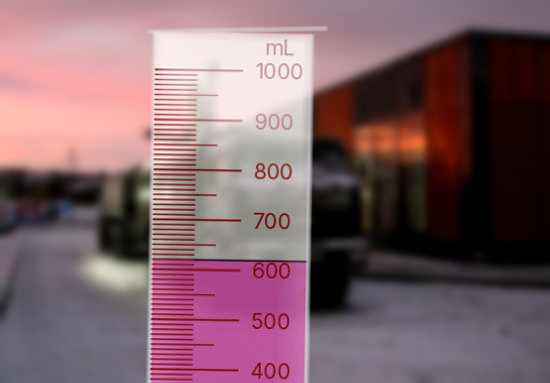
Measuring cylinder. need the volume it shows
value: 620 mL
